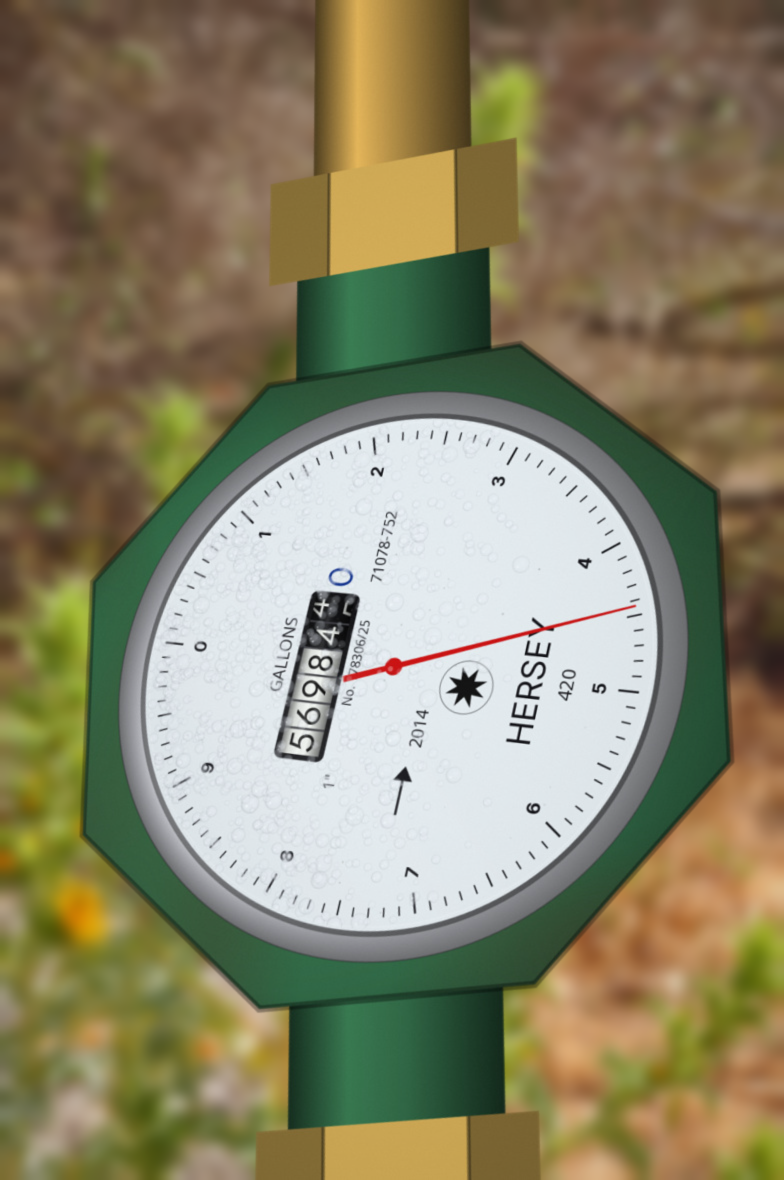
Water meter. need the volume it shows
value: 5698444.4 gal
